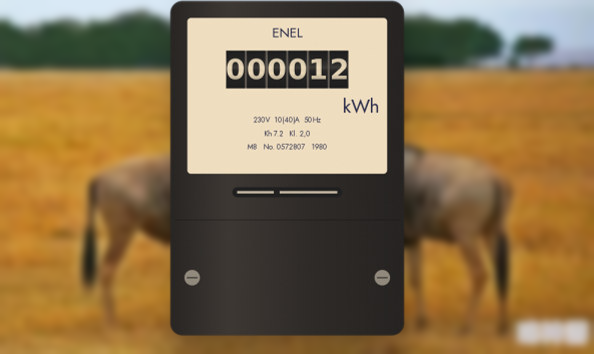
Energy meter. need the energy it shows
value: 12 kWh
